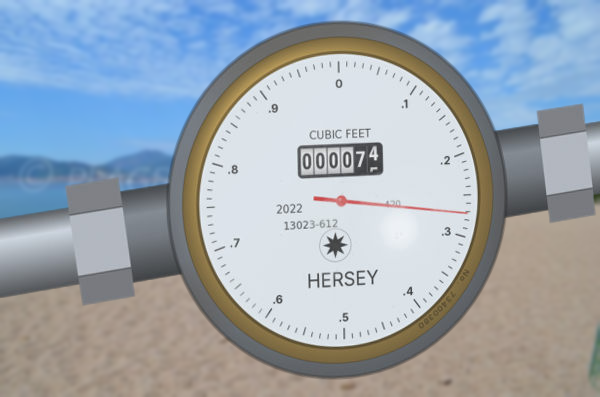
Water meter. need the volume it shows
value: 74.27 ft³
